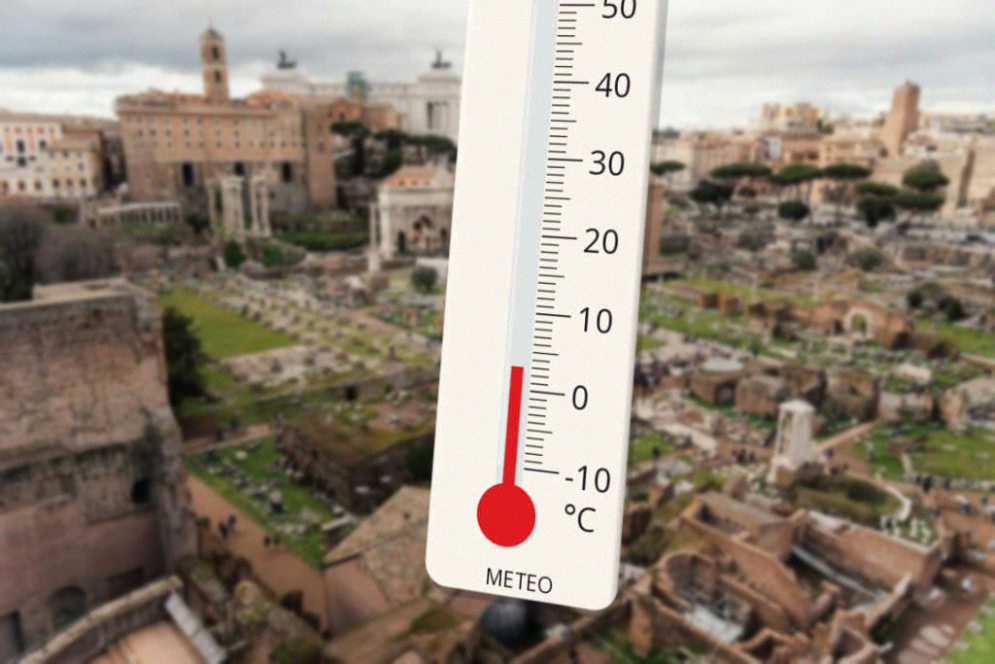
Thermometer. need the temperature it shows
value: 3 °C
